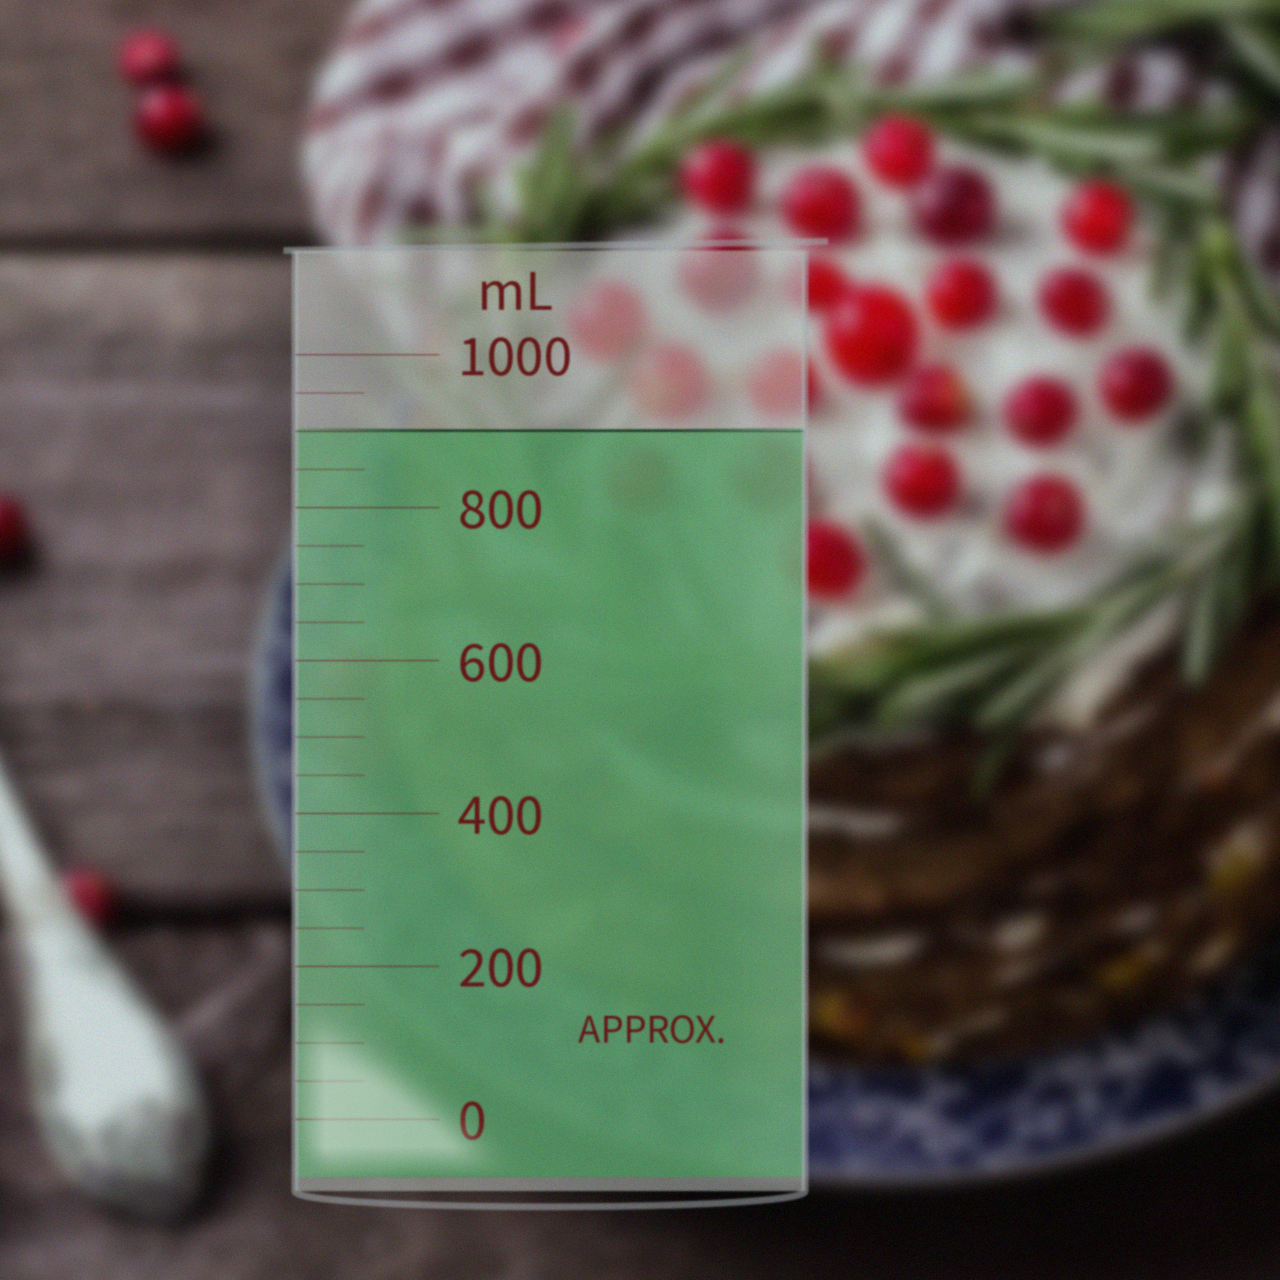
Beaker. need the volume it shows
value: 900 mL
